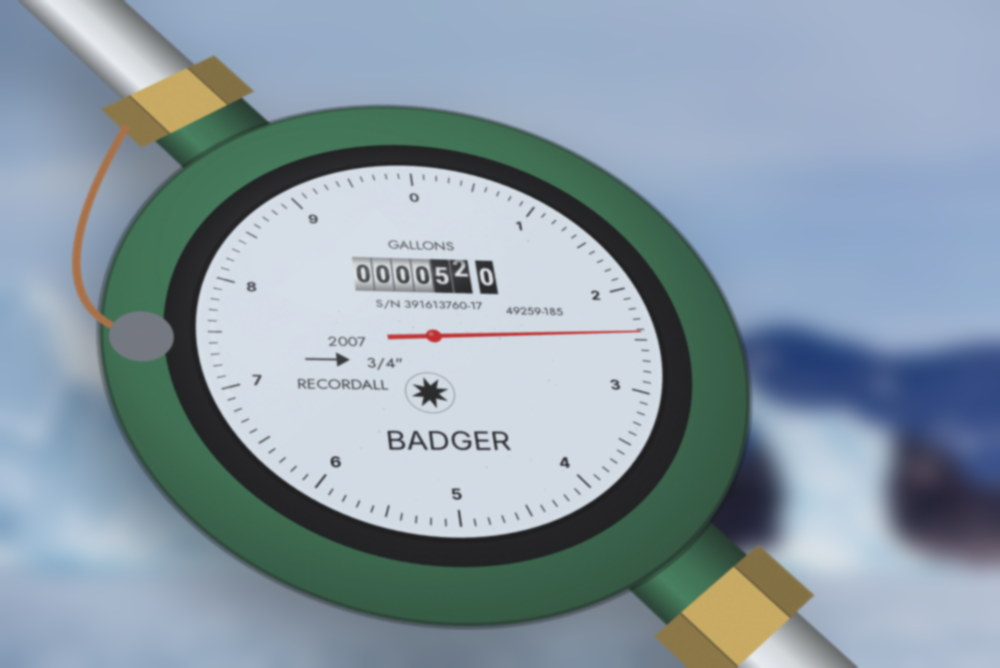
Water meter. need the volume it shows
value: 522.4 gal
